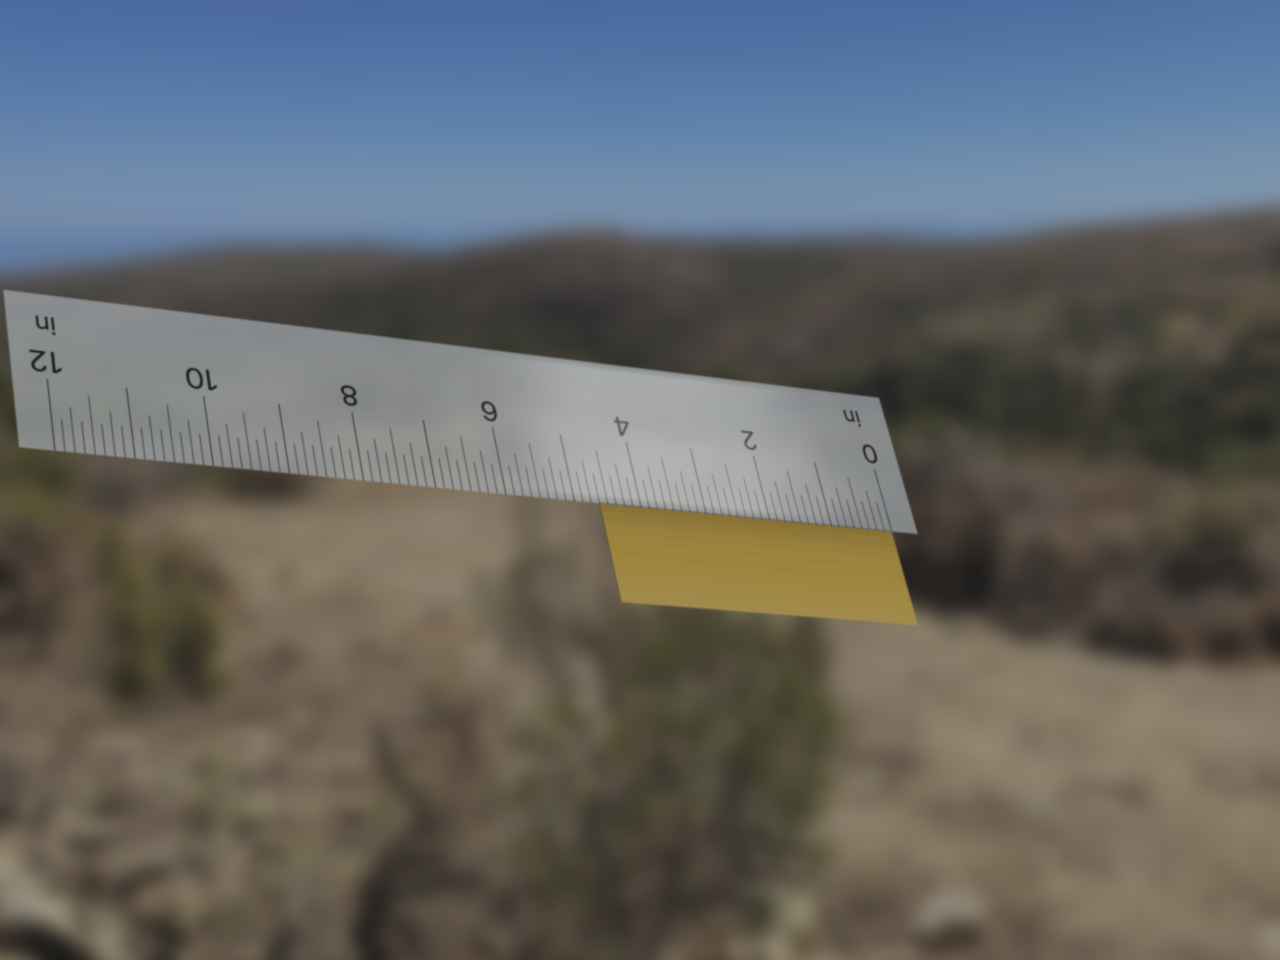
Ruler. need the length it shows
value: 4.625 in
